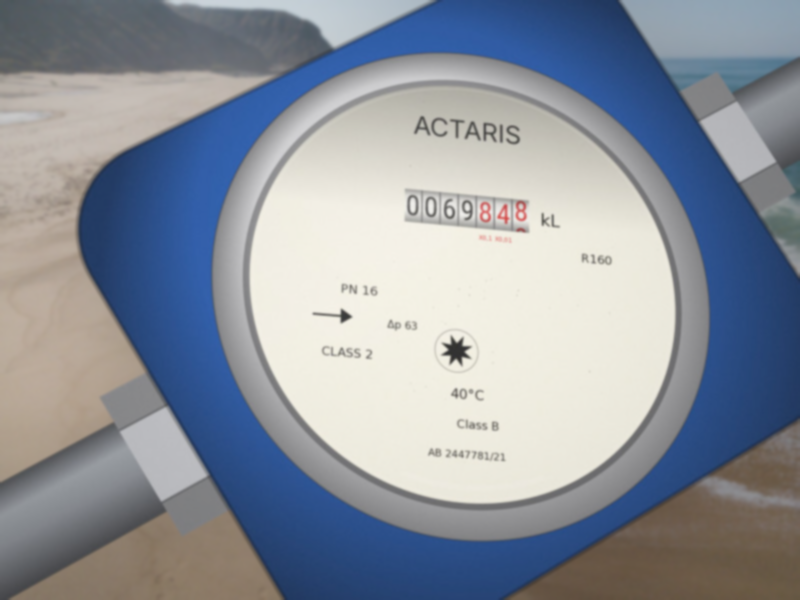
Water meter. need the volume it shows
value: 69.848 kL
